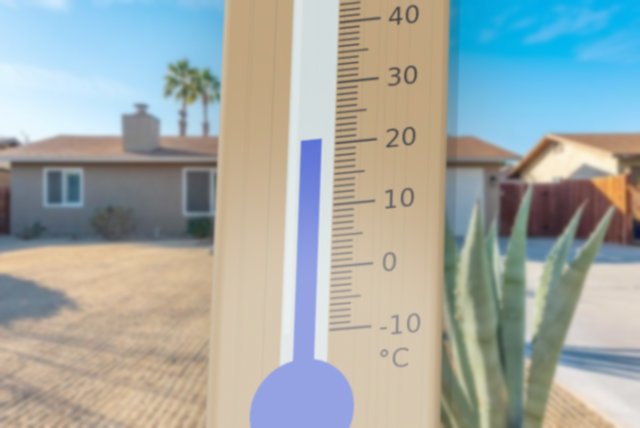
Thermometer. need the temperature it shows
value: 21 °C
